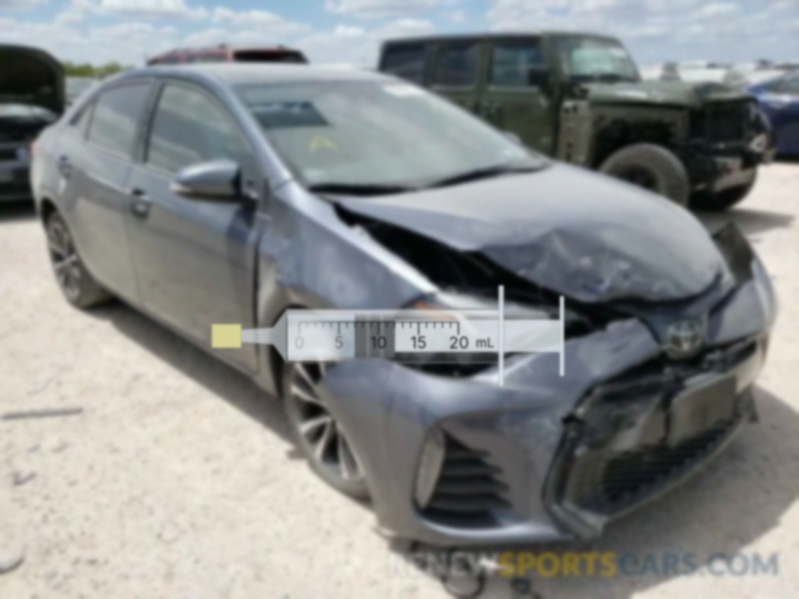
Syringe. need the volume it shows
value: 7 mL
